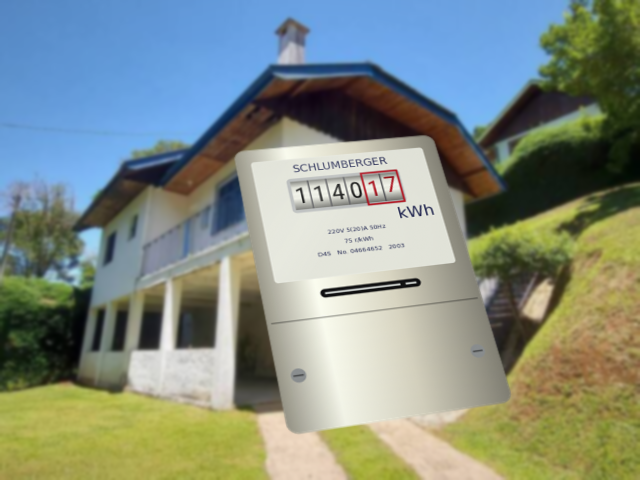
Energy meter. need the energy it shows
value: 1140.17 kWh
